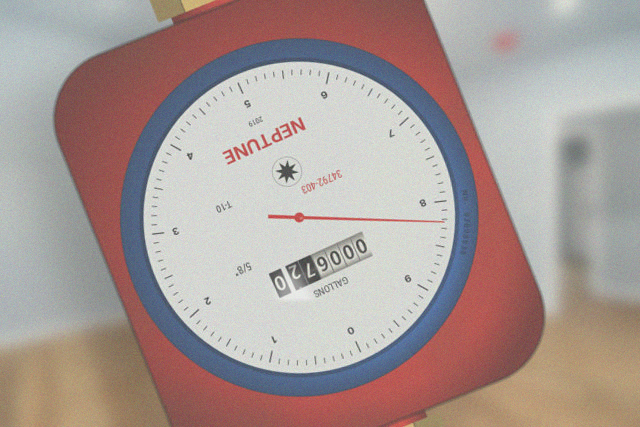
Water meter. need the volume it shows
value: 6718.2 gal
